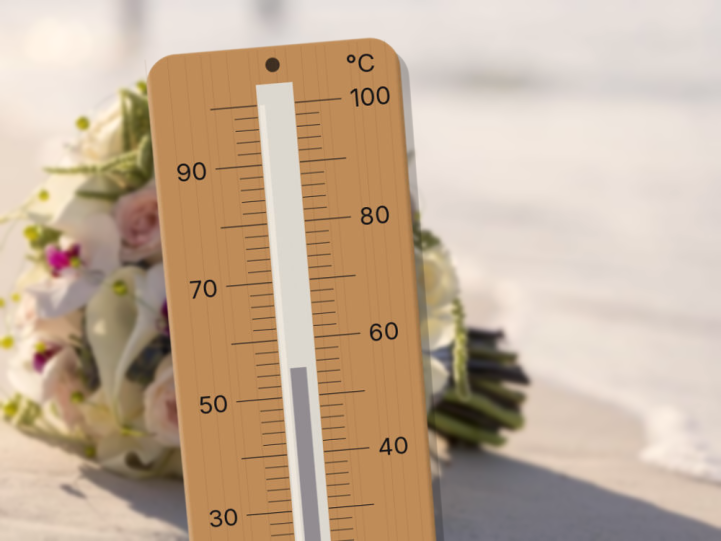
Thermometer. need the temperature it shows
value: 55 °C
